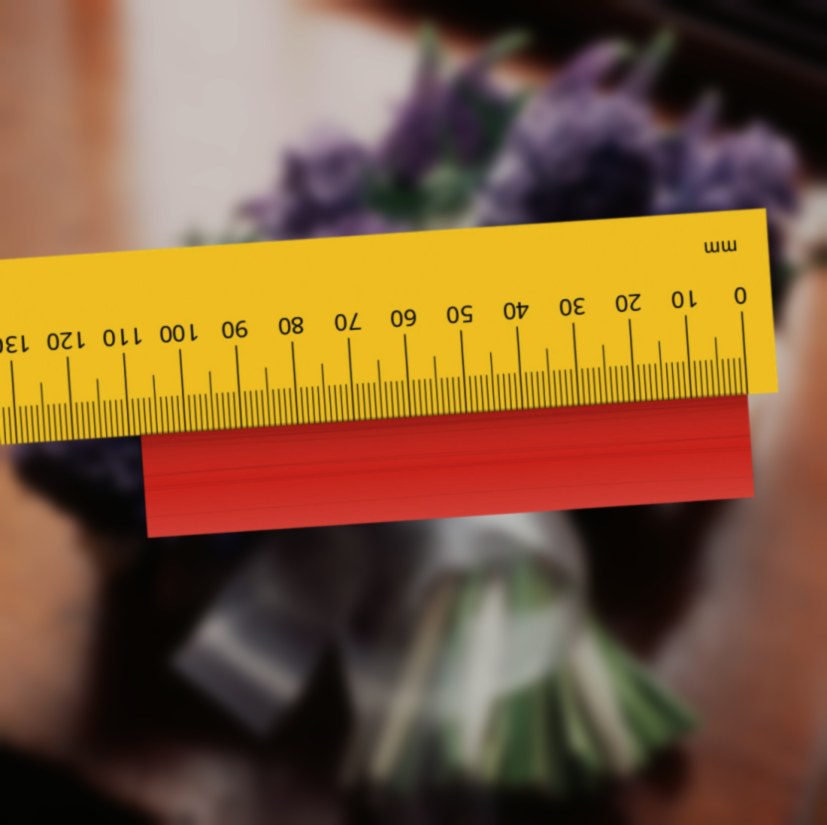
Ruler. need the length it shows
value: 108 mm
